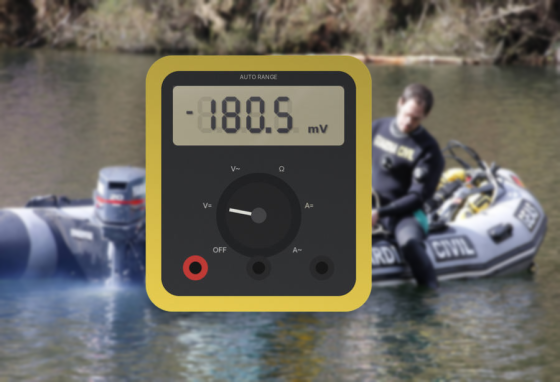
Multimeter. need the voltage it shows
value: -180.5 mV
